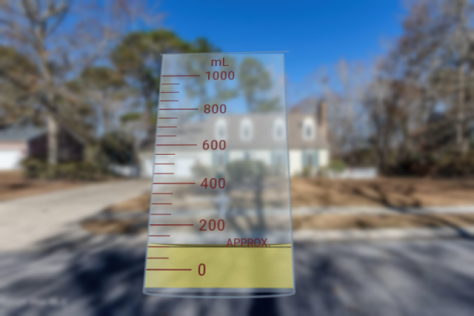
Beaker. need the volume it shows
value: 100 mL
